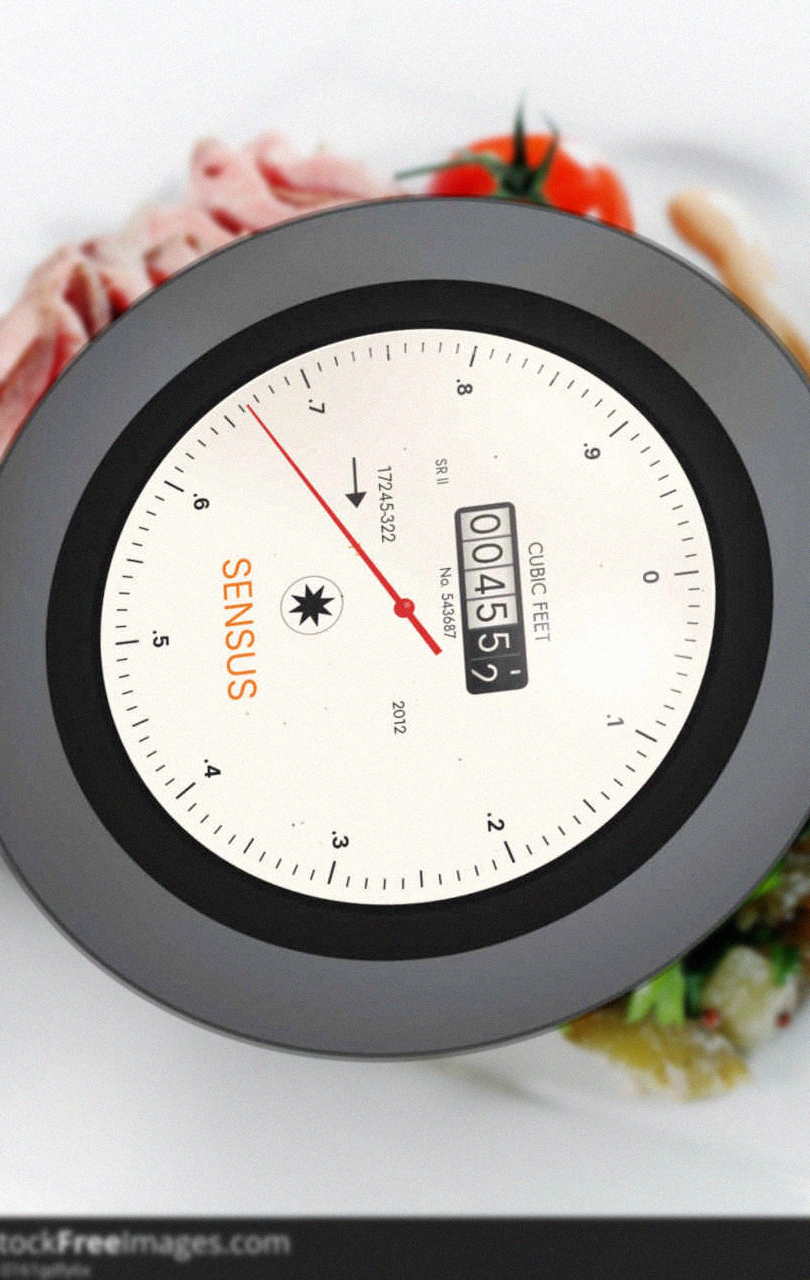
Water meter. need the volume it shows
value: 4551.66 ft³
